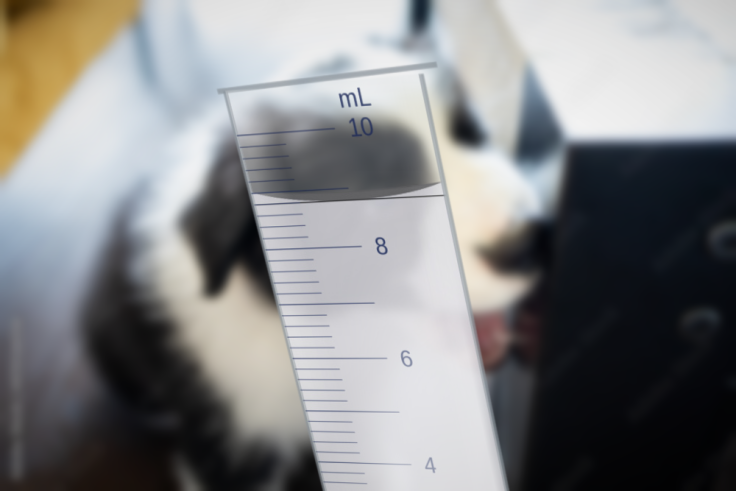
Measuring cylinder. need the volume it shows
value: 8.8 mL
